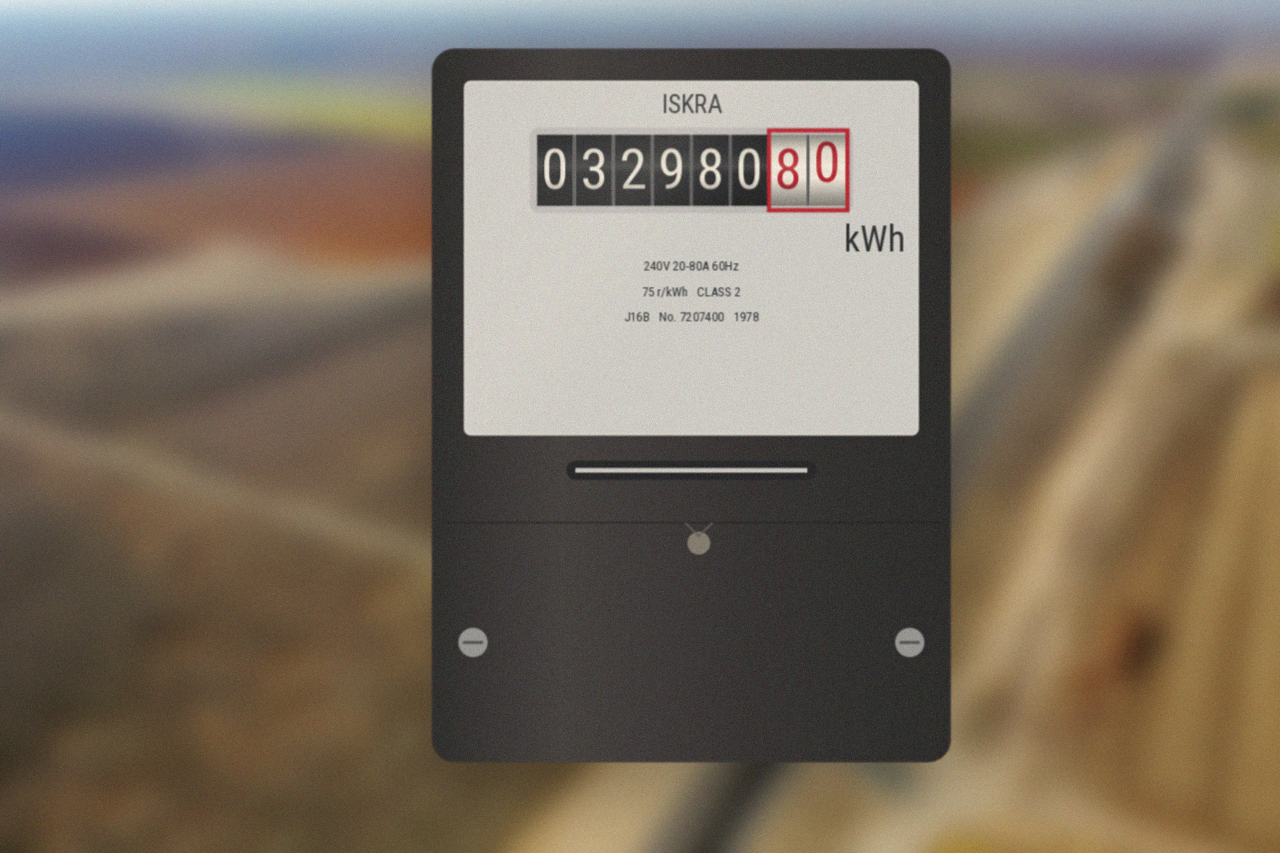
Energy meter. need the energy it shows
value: 32980.80 kWh
